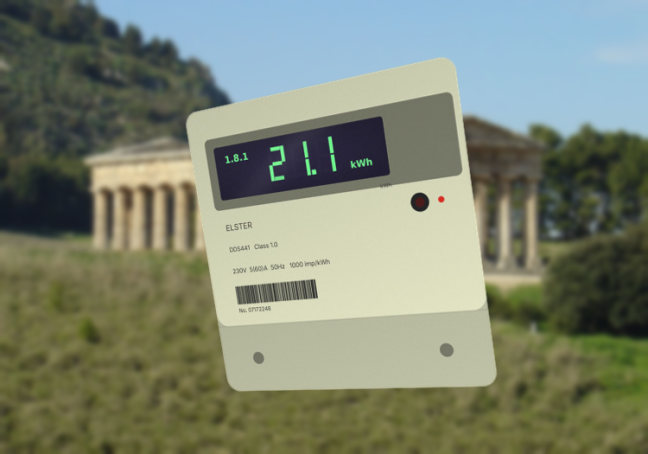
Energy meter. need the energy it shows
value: 21.1 kWh
